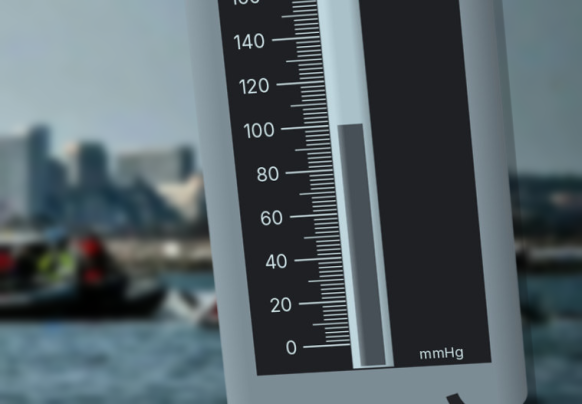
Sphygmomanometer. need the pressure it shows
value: 100 mmHg
